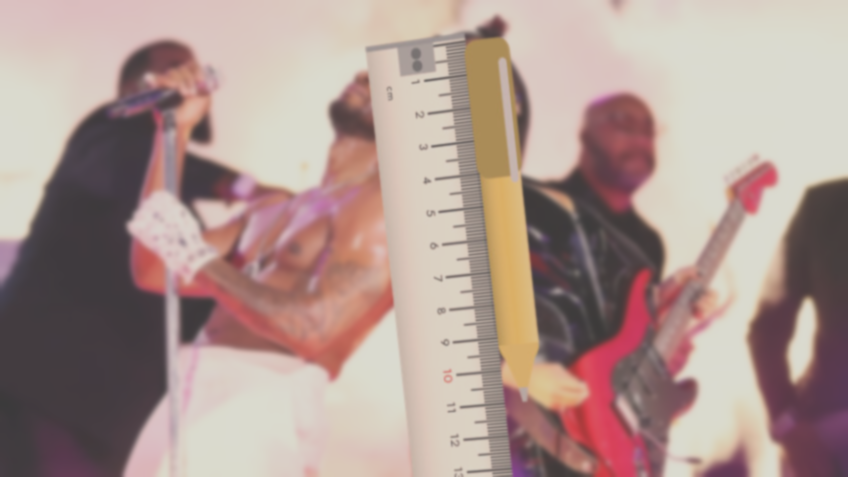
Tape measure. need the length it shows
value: 11 cm
